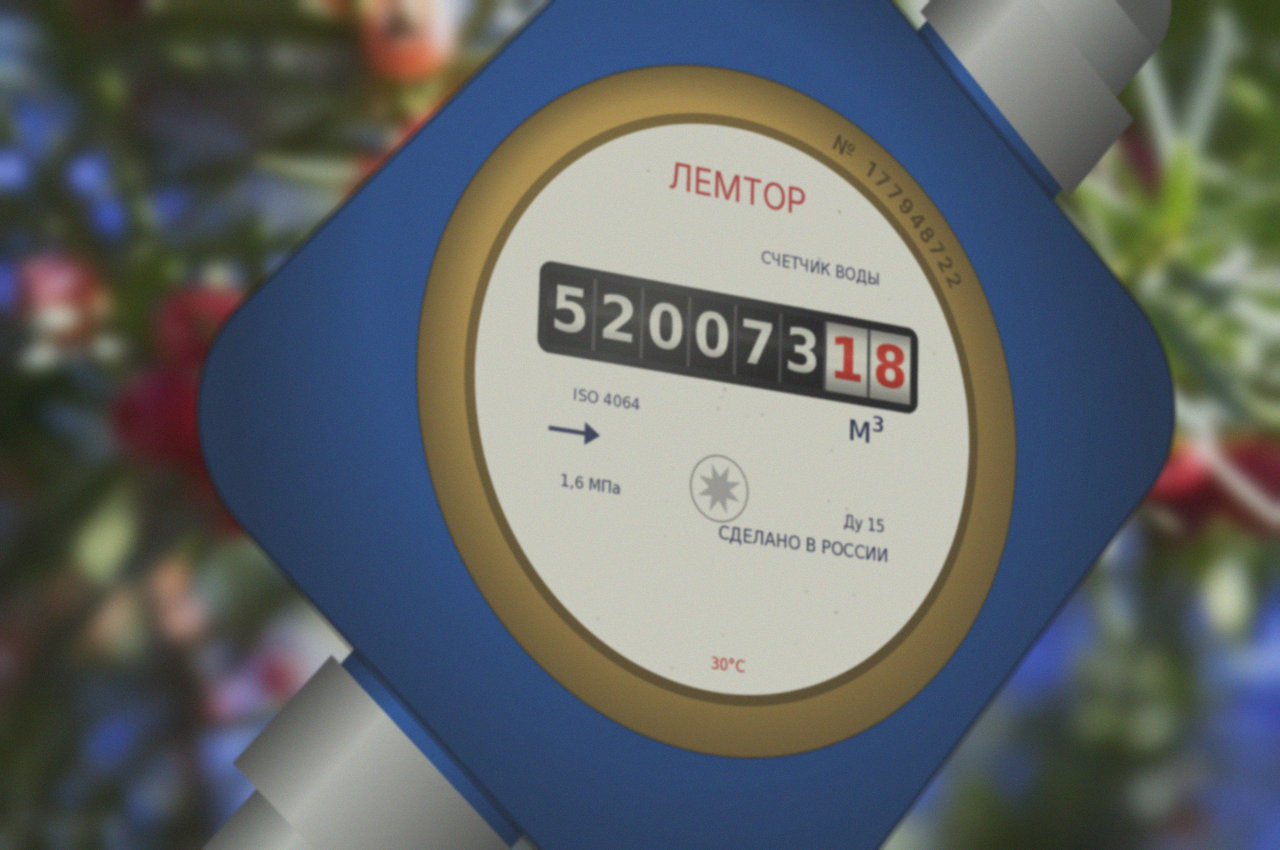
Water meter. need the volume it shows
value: 520073.18 m³
